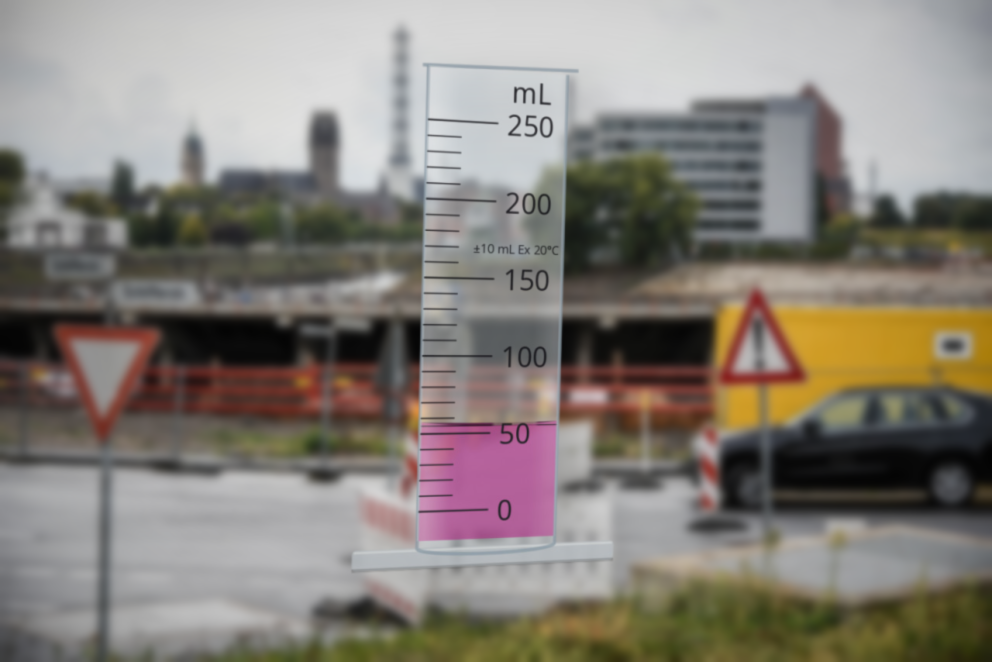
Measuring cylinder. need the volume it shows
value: 55 mL
